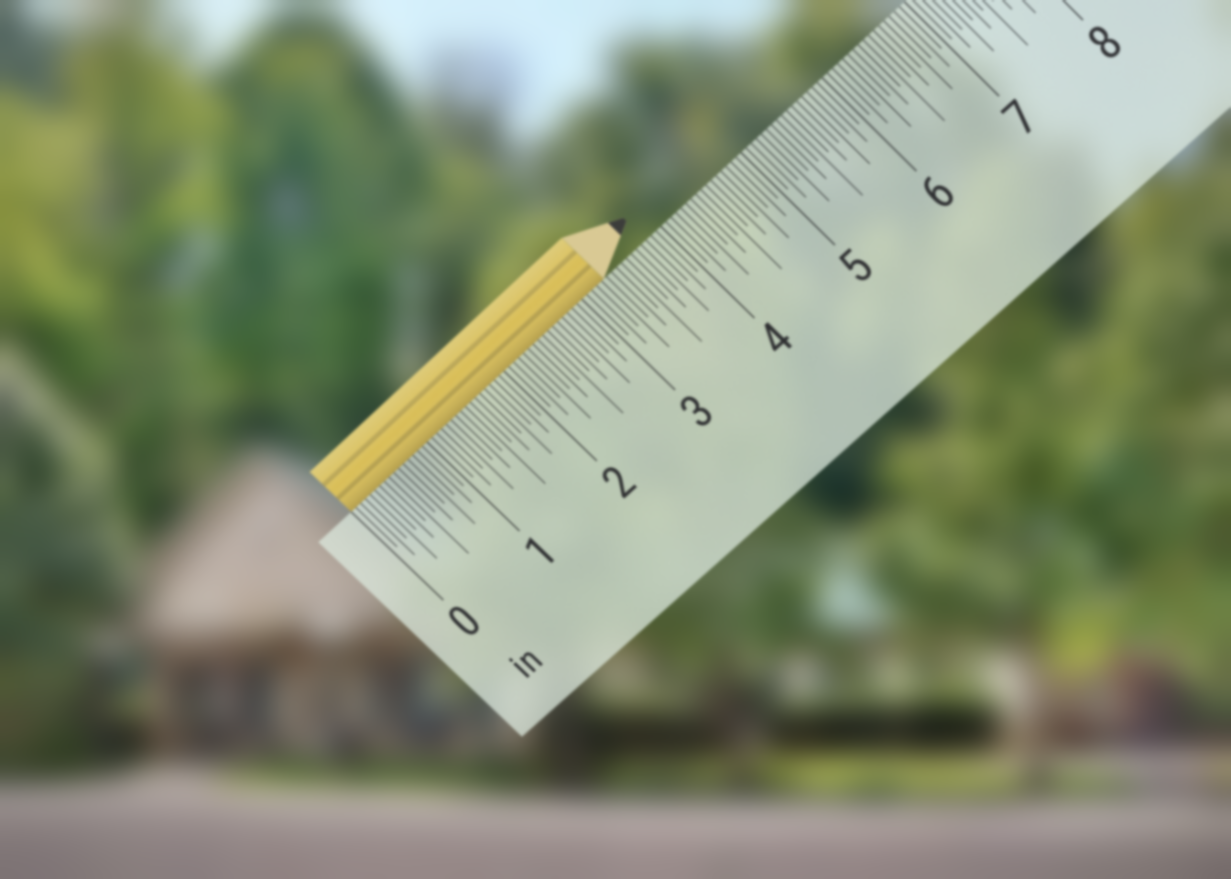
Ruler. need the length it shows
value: 3.8125 in
